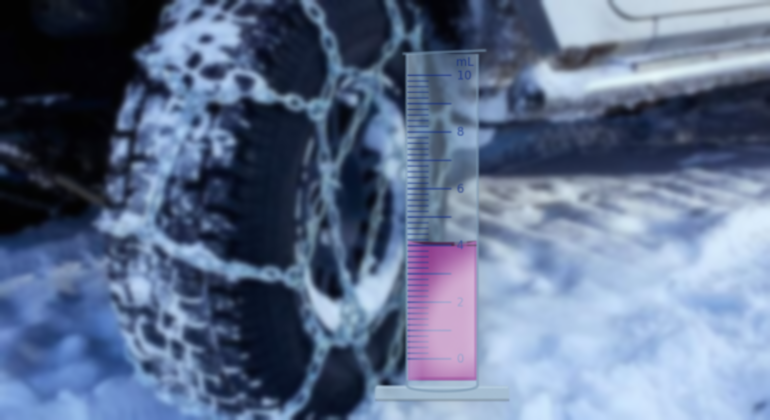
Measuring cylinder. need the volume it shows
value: 4 mL
